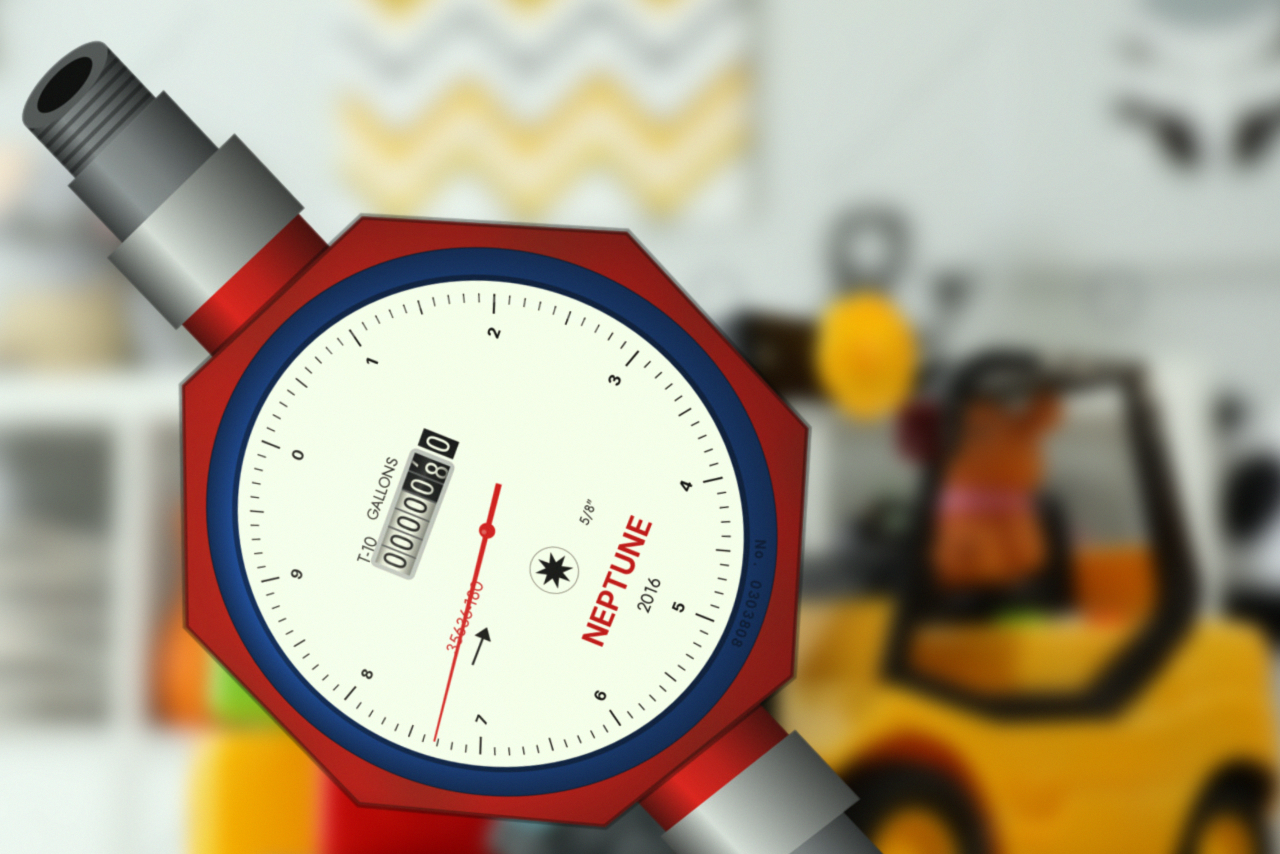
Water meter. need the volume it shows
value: 77.3 gal
